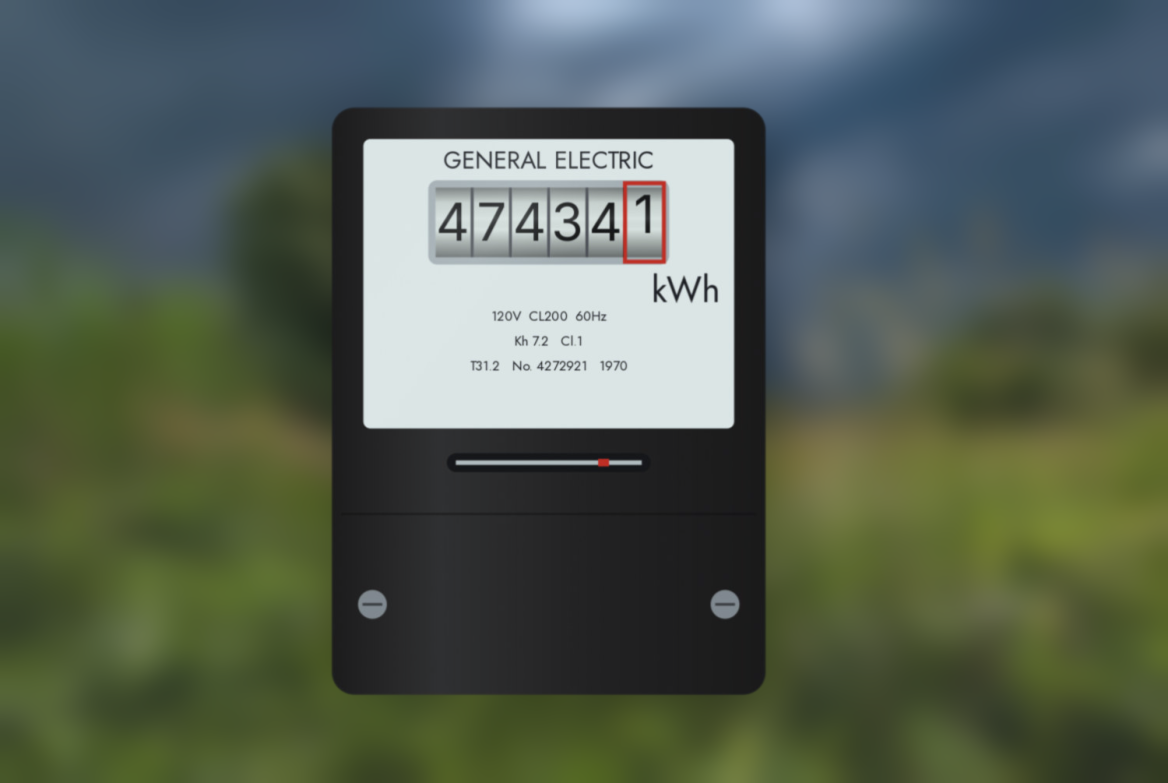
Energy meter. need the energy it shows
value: 47434.1 kWh
